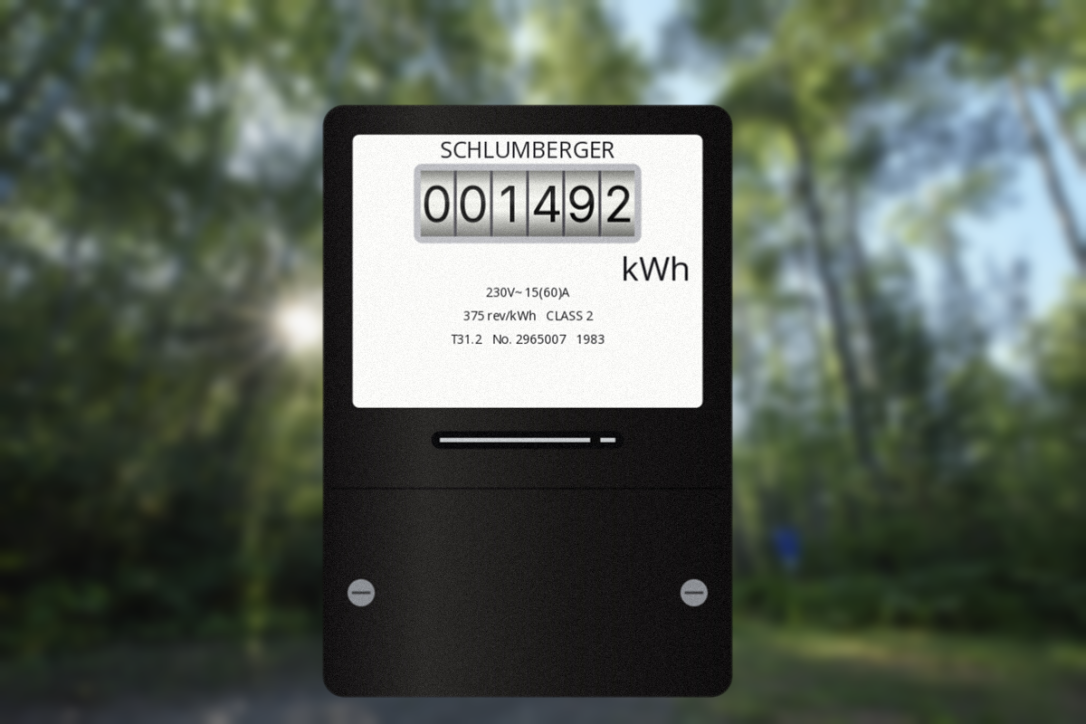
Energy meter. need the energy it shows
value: 1492 kWh
